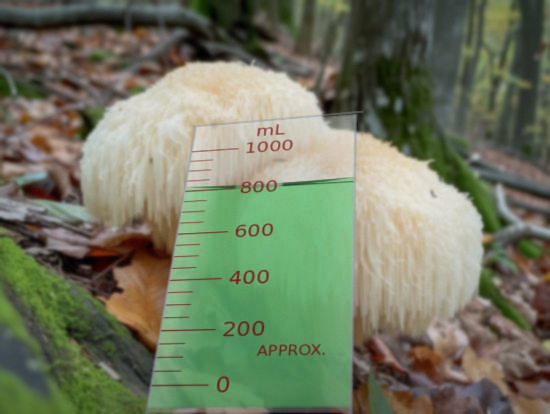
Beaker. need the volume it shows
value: 800 mL
